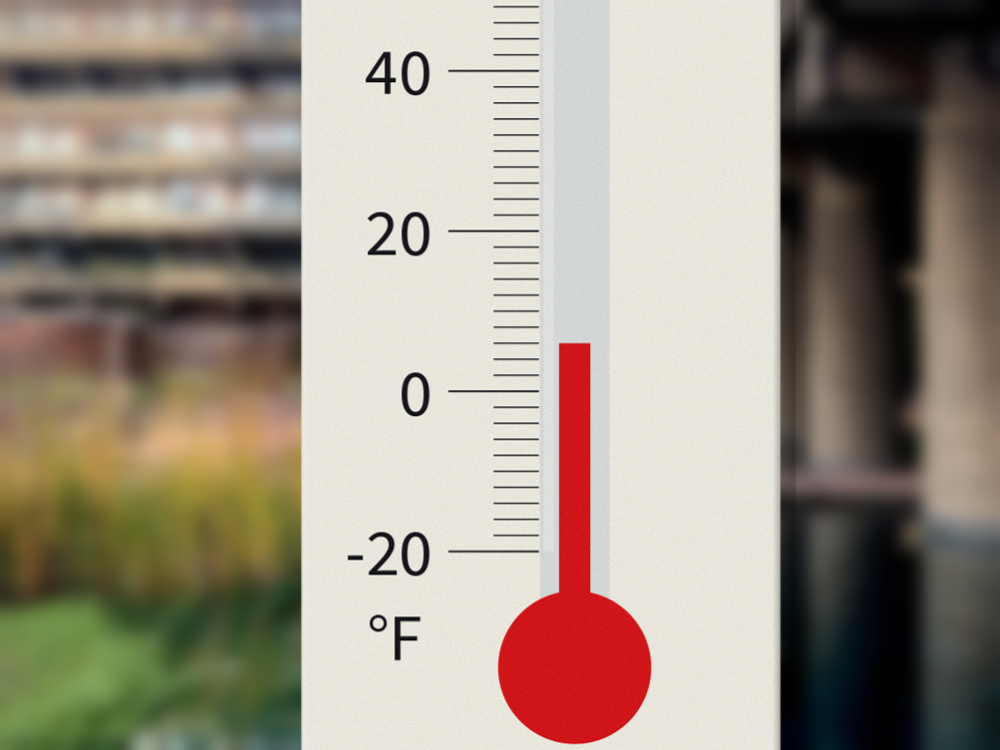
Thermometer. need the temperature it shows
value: 6 °F
